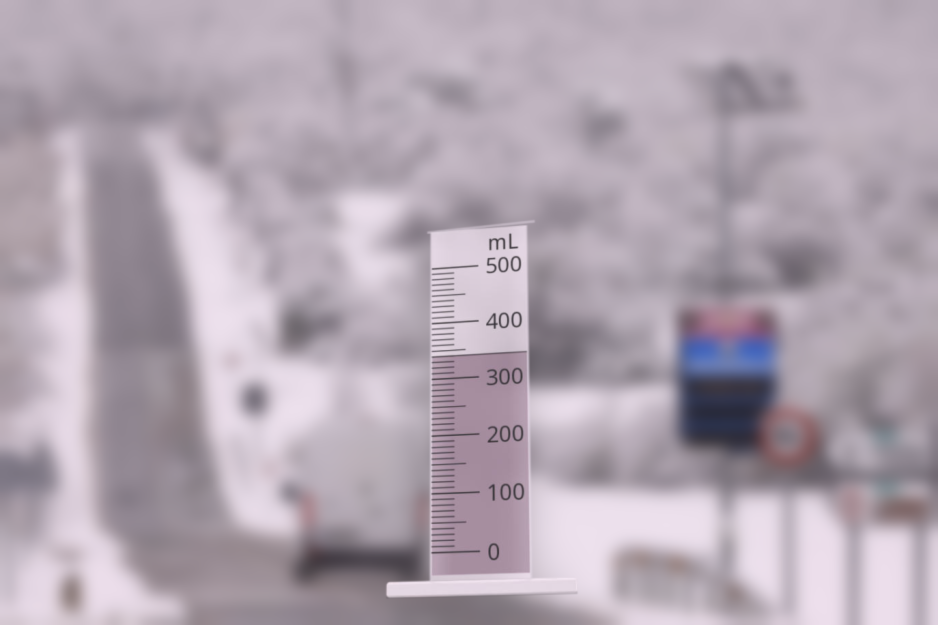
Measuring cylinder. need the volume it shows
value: 340 mL
